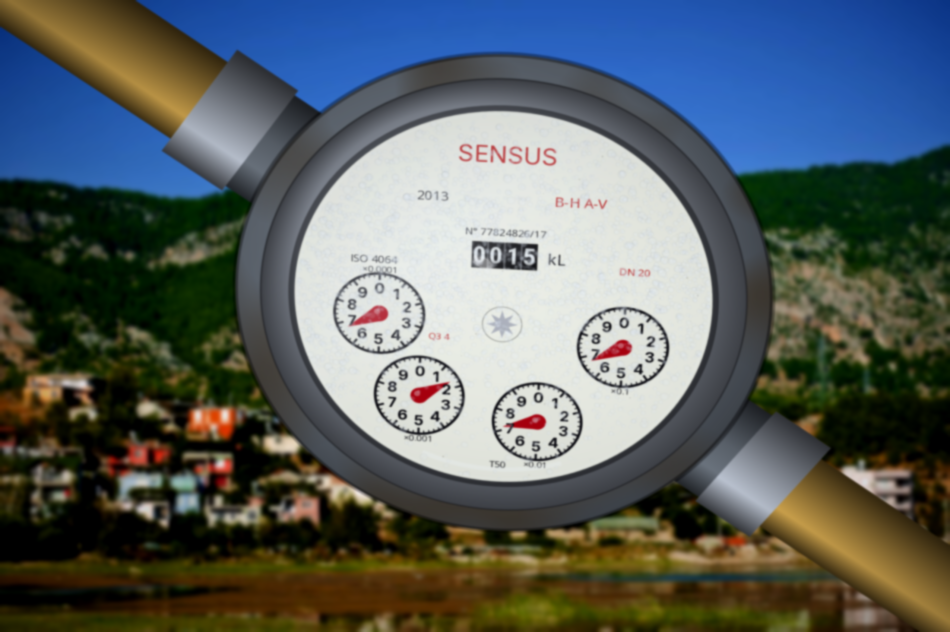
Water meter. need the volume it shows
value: 15.6716 kL
